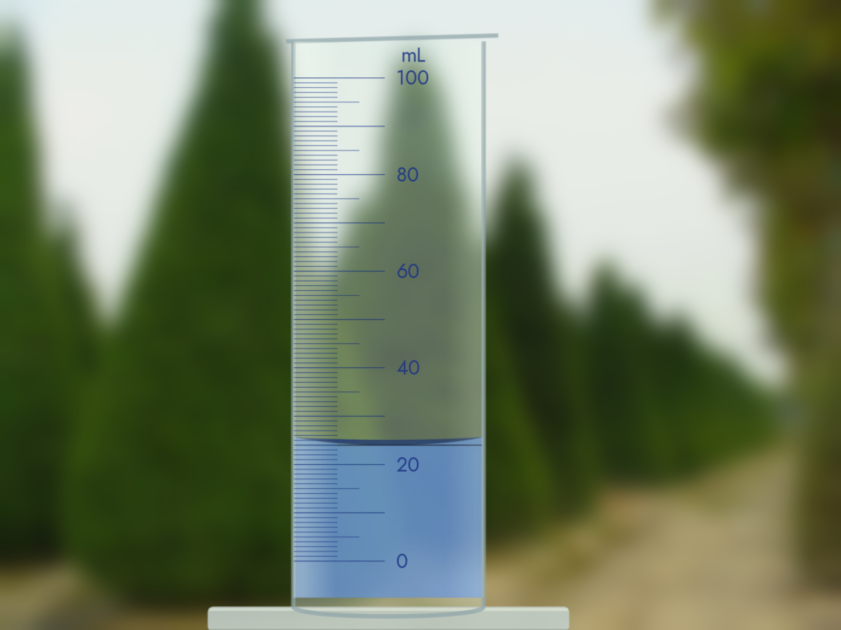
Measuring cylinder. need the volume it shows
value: 24 mL
